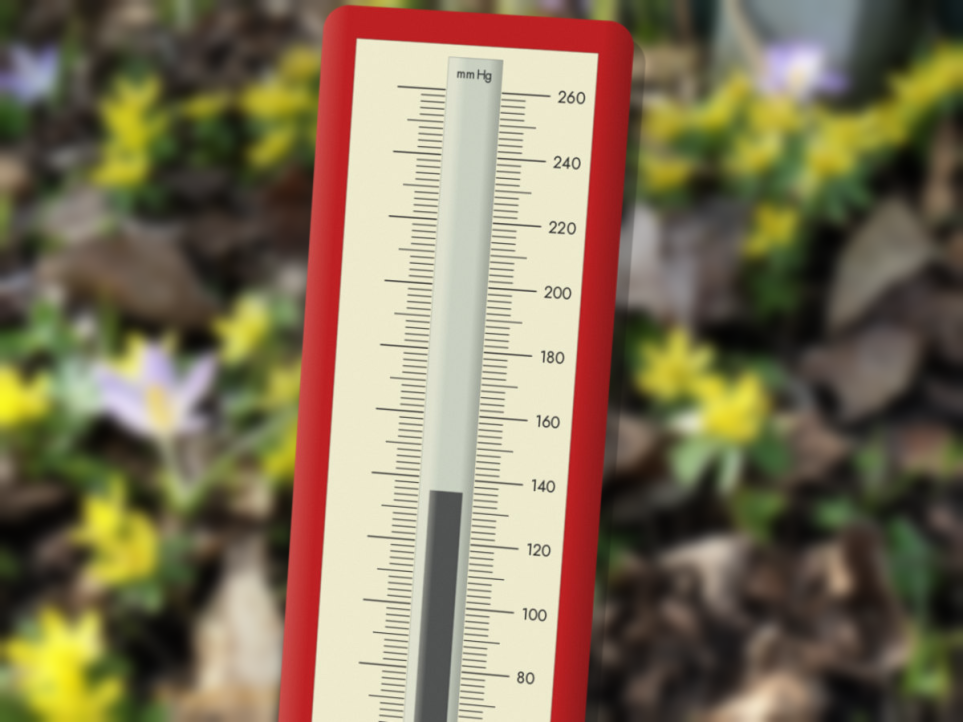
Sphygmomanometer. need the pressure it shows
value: 136 mmHg
